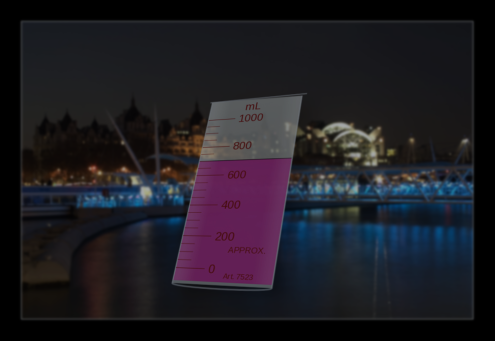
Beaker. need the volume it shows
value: 700 mL
